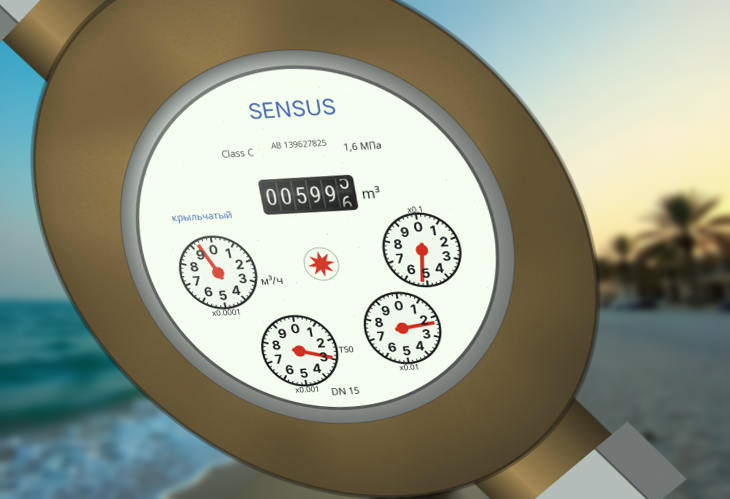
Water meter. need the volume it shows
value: 5995.5229 m³
